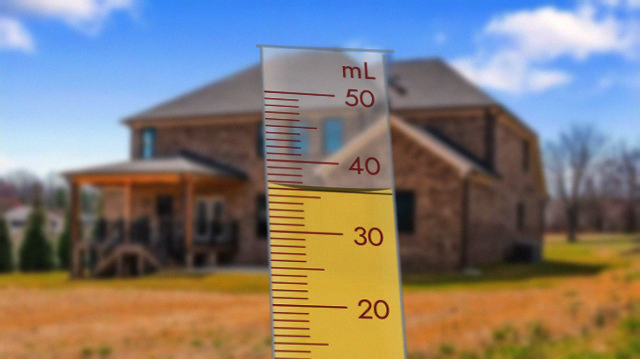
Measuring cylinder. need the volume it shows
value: 36 mL
